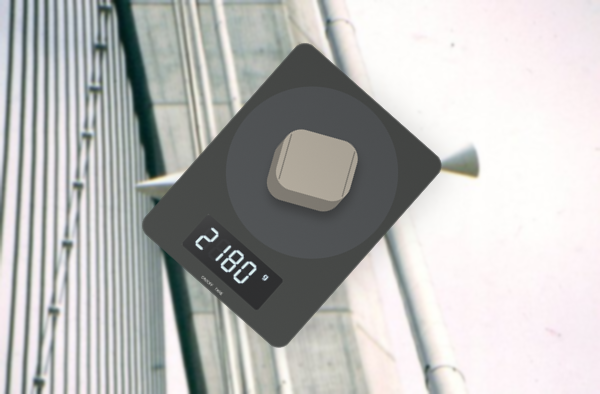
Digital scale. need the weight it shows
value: 2180 g
